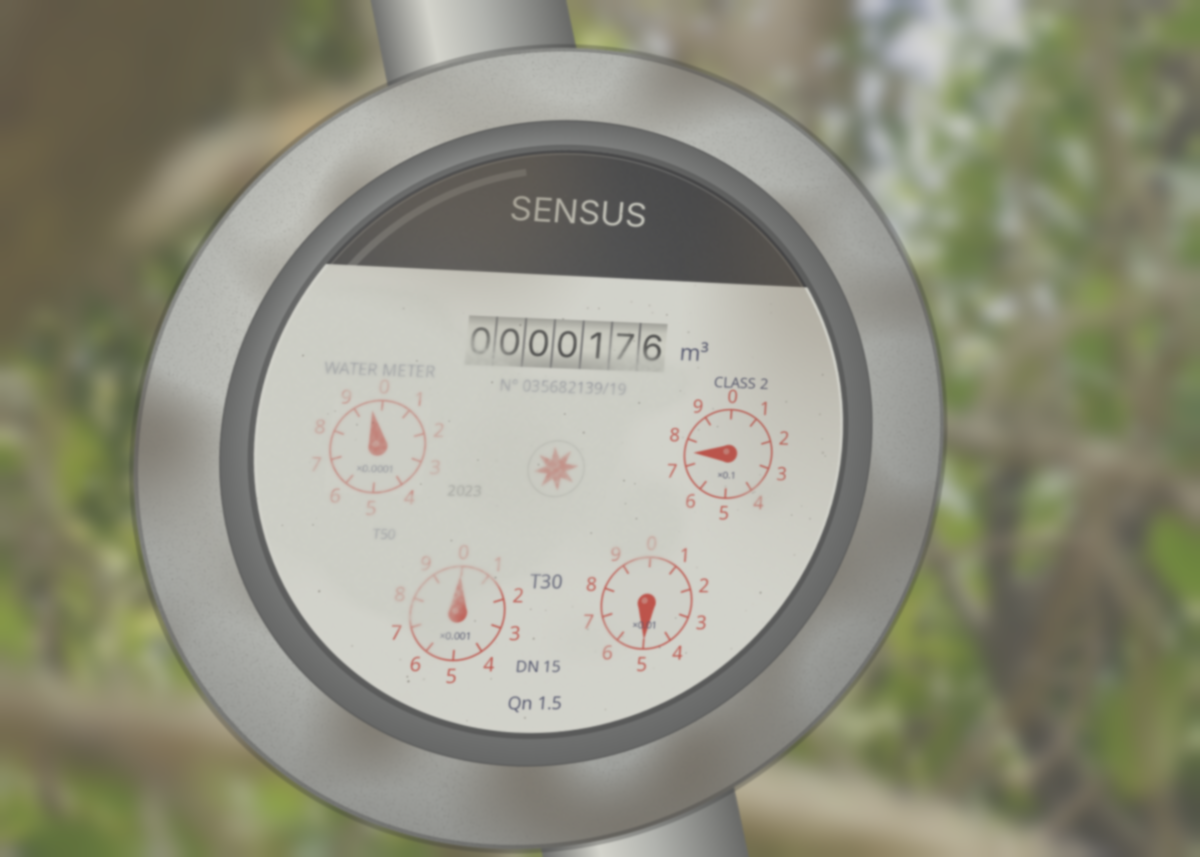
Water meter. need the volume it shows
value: 176.7499 m³
